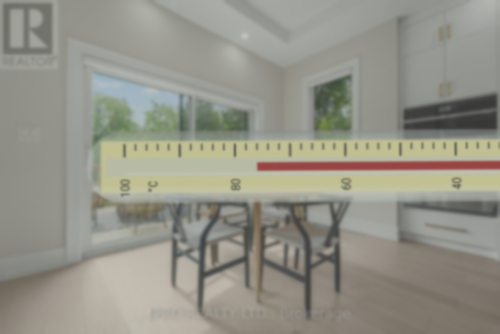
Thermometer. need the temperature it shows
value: 76 °C
